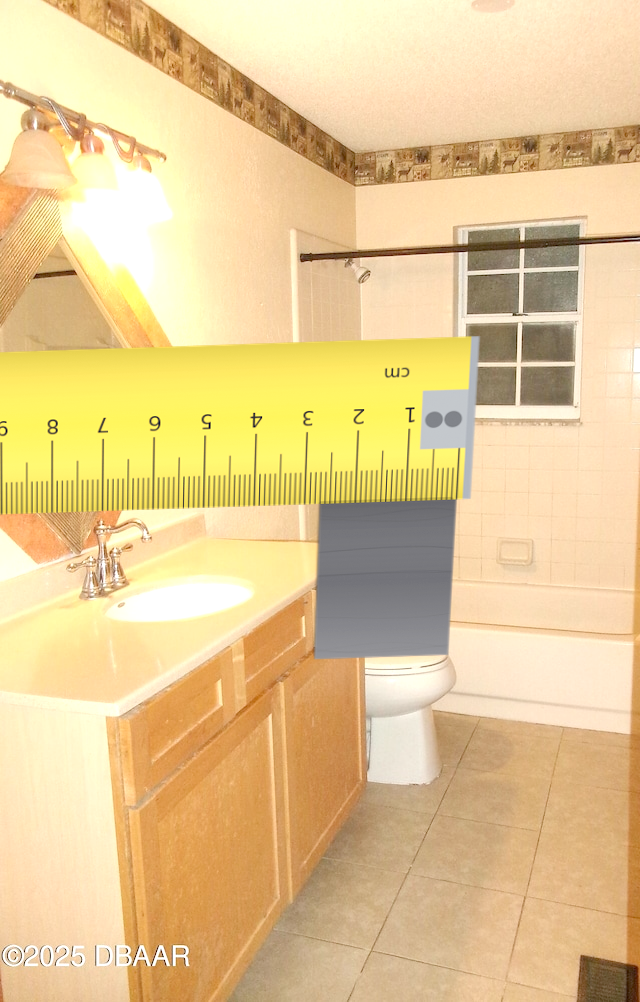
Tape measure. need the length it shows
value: 2.7 cm
